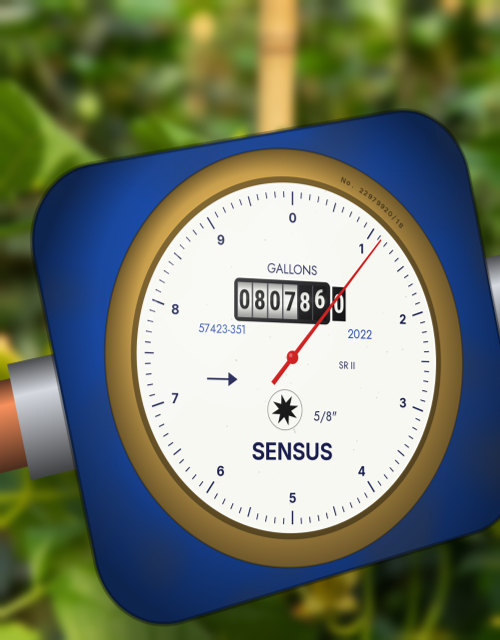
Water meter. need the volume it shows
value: 807861.1 gal
